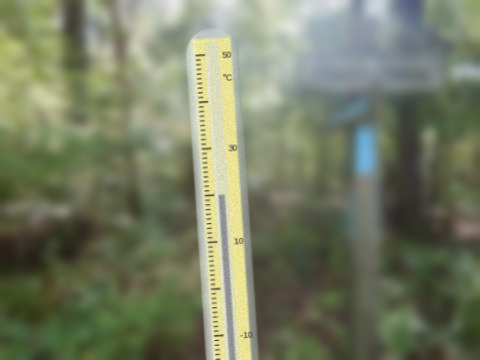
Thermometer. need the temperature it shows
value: 20 °C
